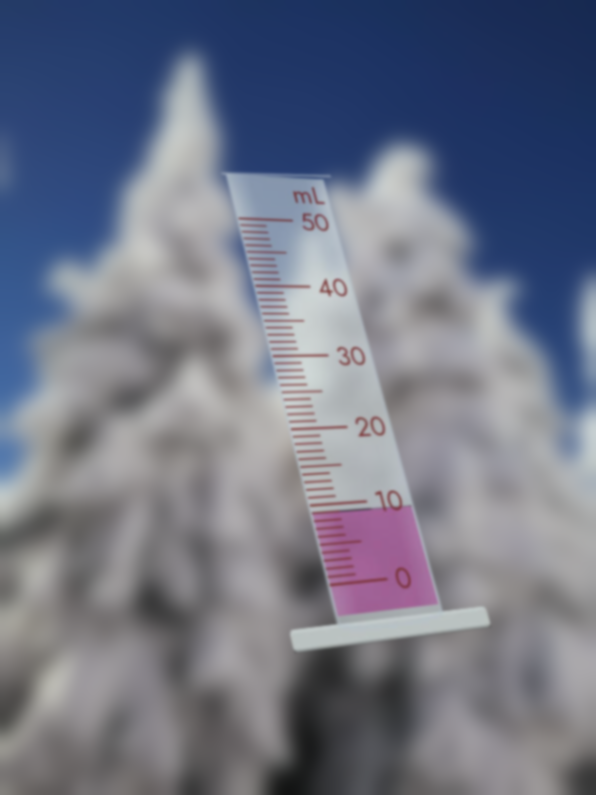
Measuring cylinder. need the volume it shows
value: 9 mL
